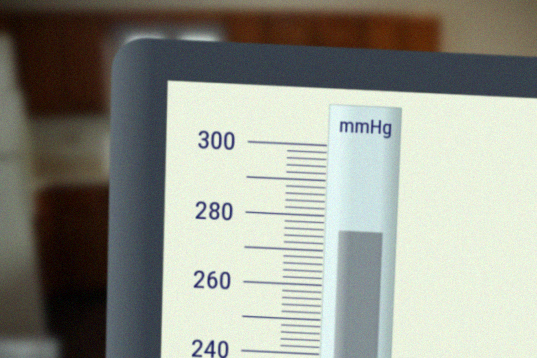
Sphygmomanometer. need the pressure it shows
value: 276 mmHg
